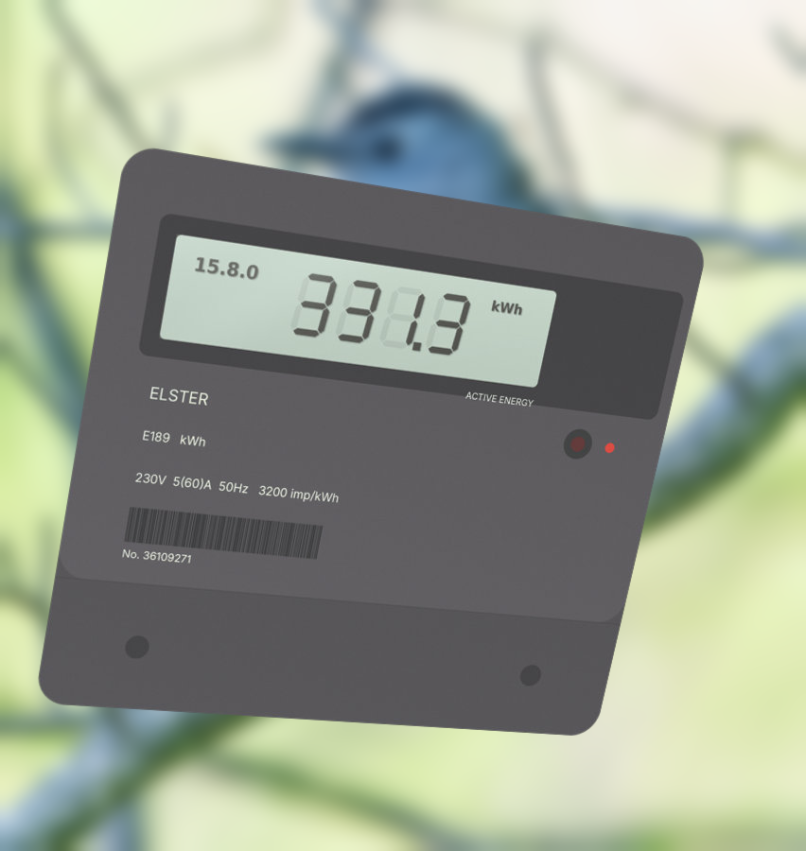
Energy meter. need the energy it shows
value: 331.3 kWh
